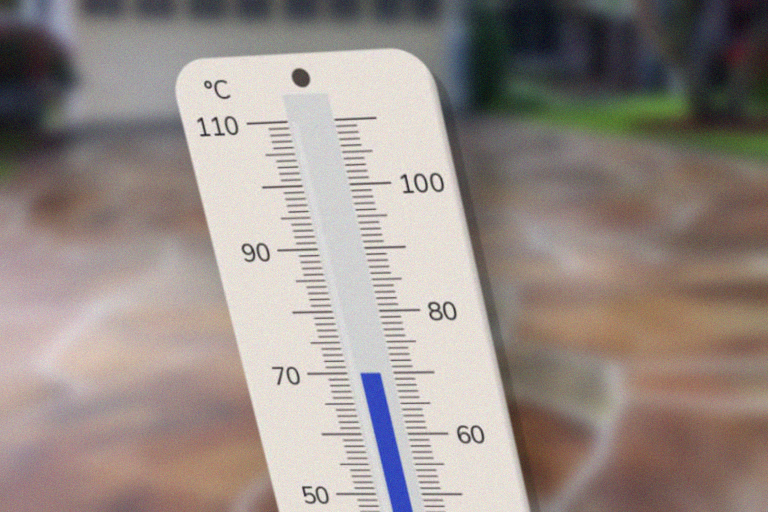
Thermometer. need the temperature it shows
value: 70 °C
